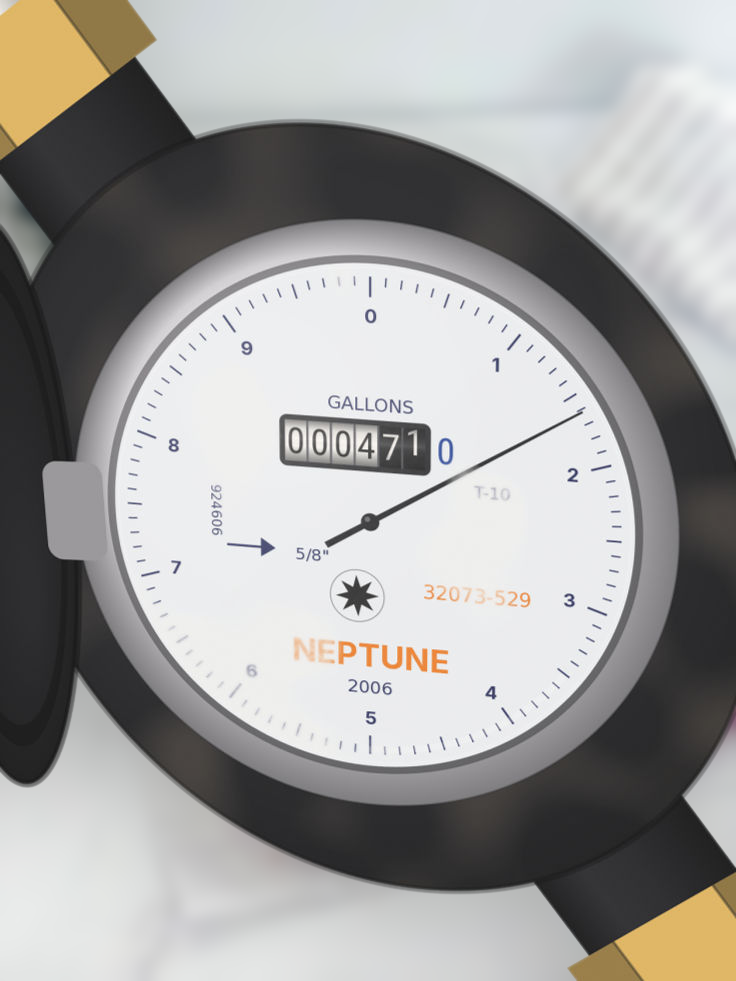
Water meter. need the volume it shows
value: 4711.6 gal
